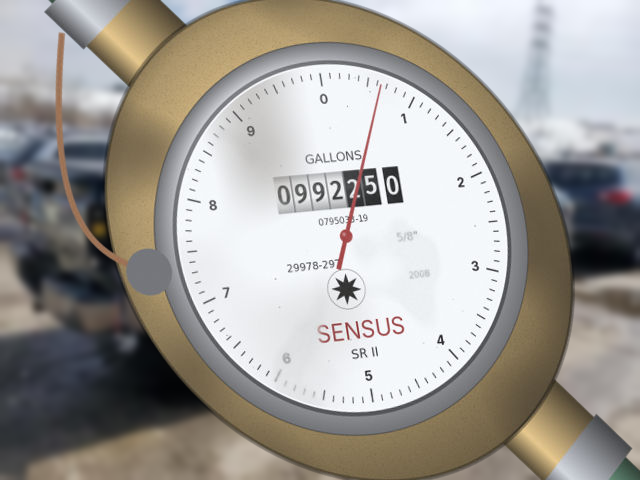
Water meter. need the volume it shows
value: 992250.6 gal
